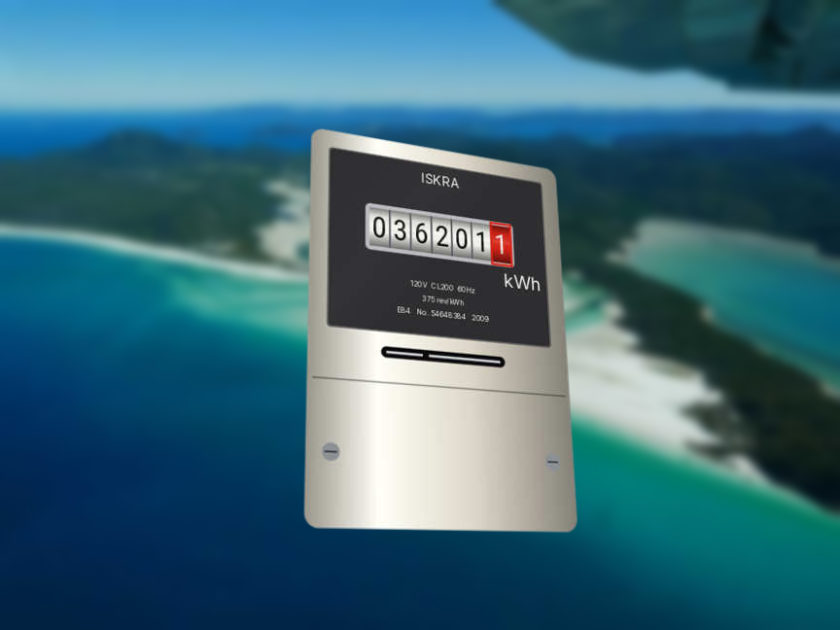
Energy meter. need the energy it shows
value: 36201.1 kWh
